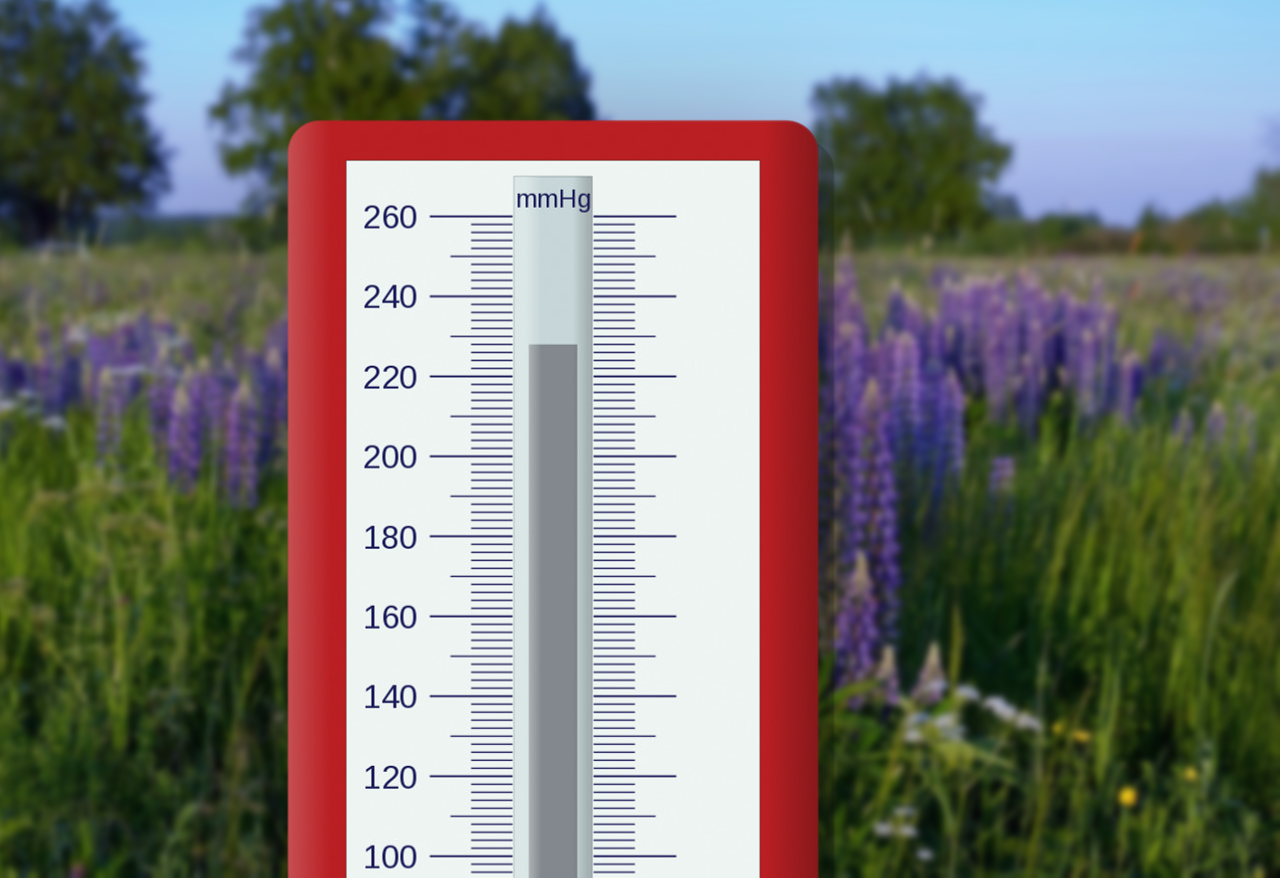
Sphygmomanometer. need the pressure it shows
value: 228 mmHg
